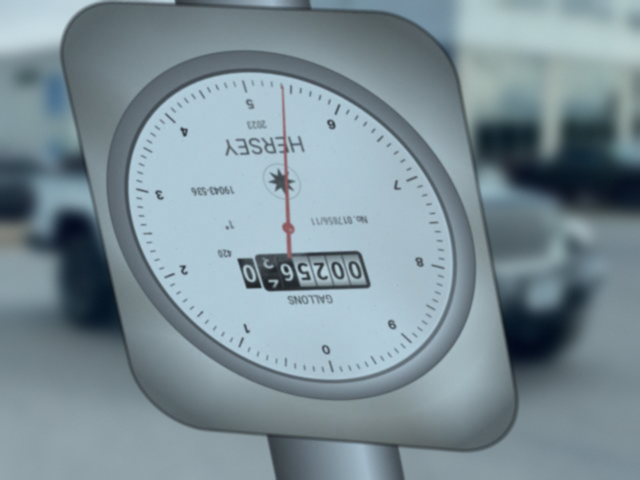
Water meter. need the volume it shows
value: 25625.4 gal
